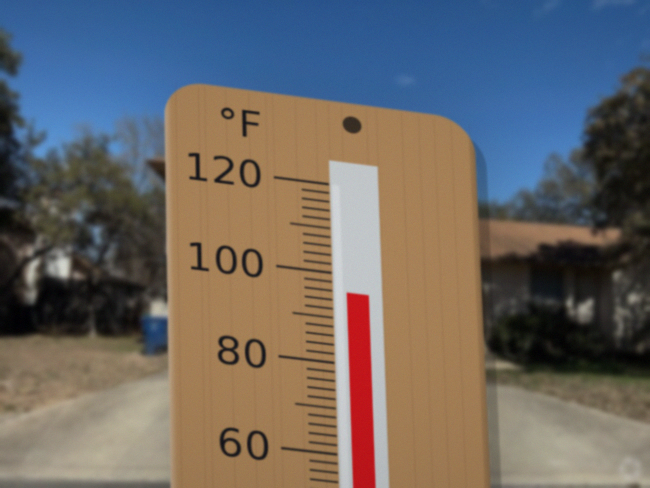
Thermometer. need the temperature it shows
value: 96 °F
